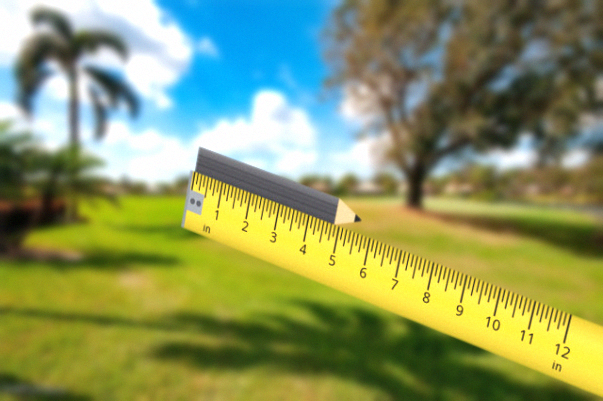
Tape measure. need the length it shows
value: 5.625 in
